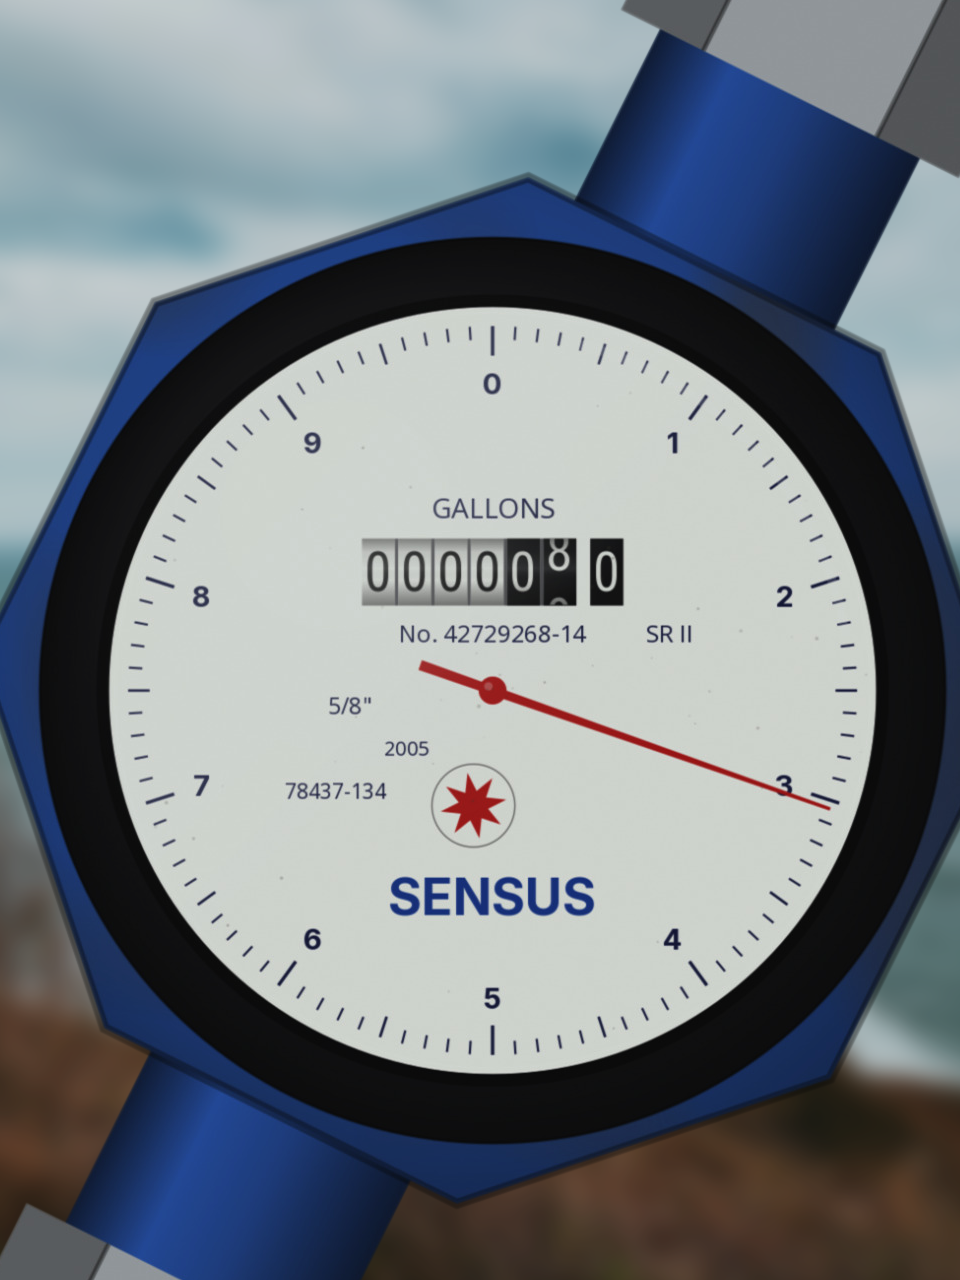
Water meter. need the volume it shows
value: 83.0 gal
